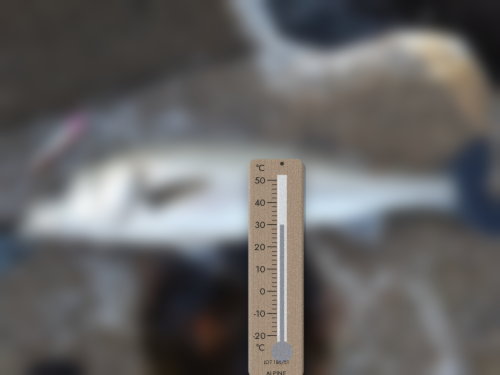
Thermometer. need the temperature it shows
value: 30 °C
